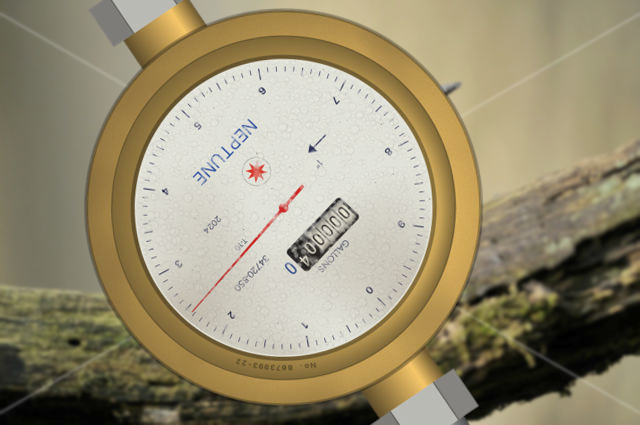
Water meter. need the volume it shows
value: 42.4 gal
